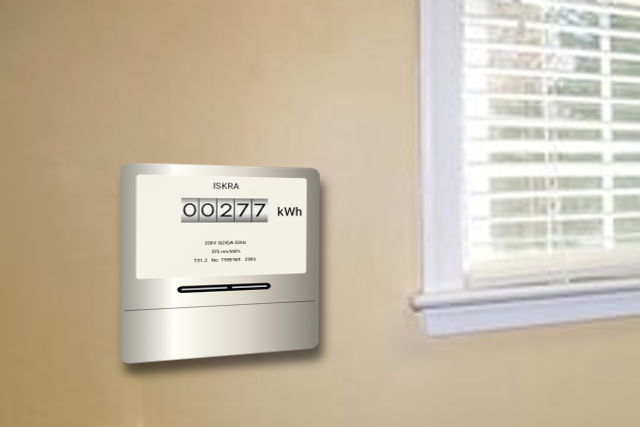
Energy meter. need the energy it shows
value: 277 kWh
